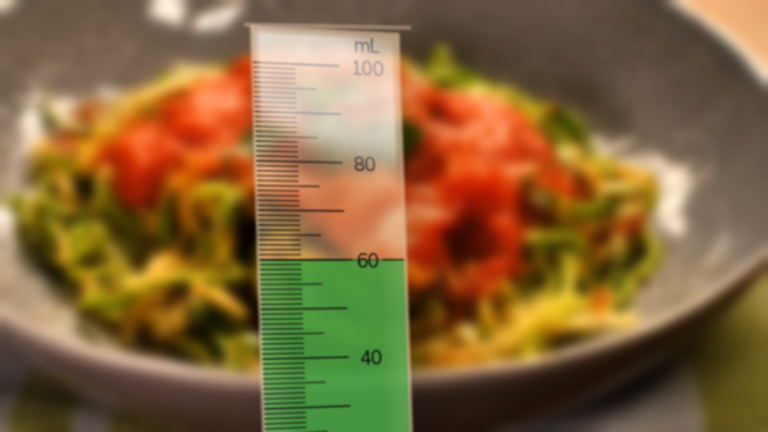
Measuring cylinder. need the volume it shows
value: 60 mL
